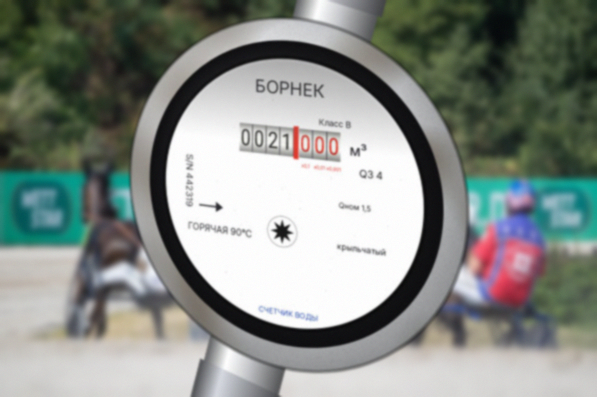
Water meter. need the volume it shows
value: 21.000 m³
